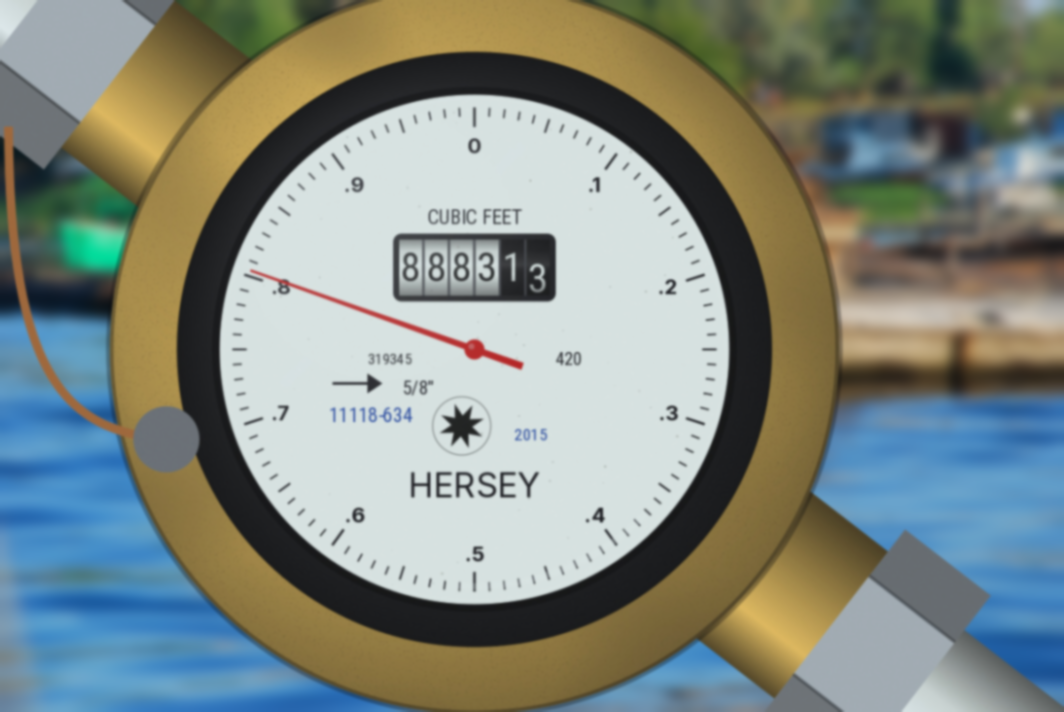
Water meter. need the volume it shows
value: 888312.80 ft³
